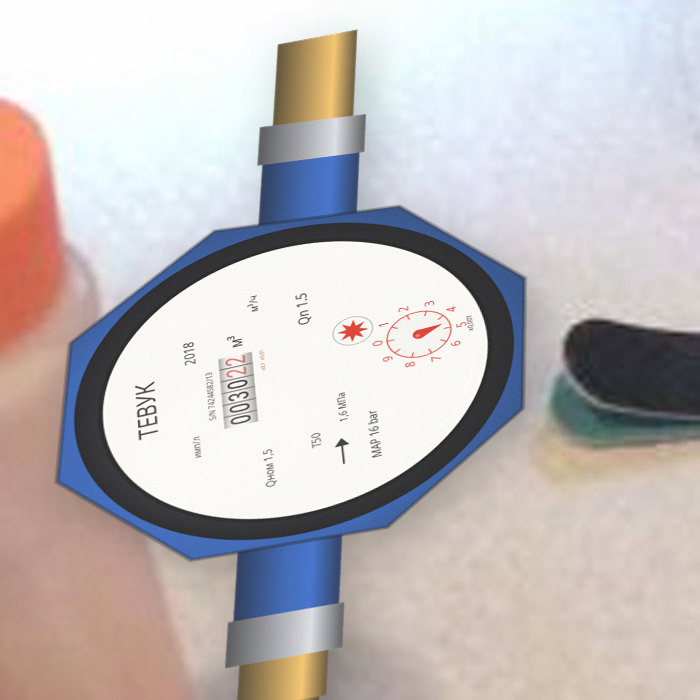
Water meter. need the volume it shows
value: 30.224 m³
